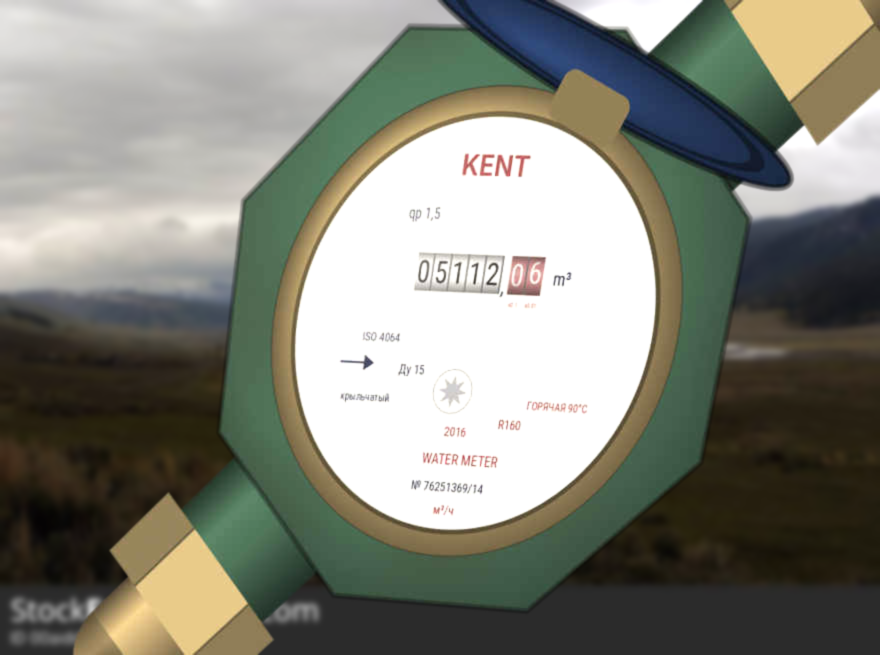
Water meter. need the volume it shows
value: 5112.06 m³
